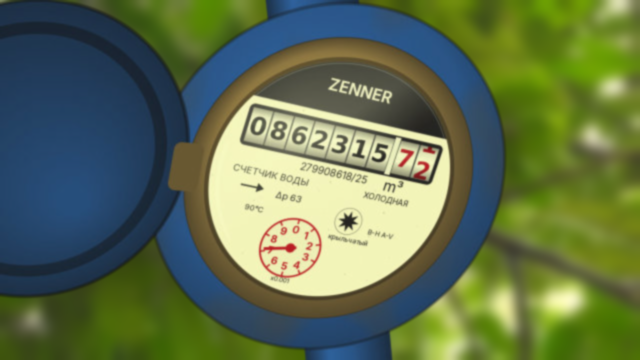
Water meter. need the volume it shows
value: 862315.717 m³
